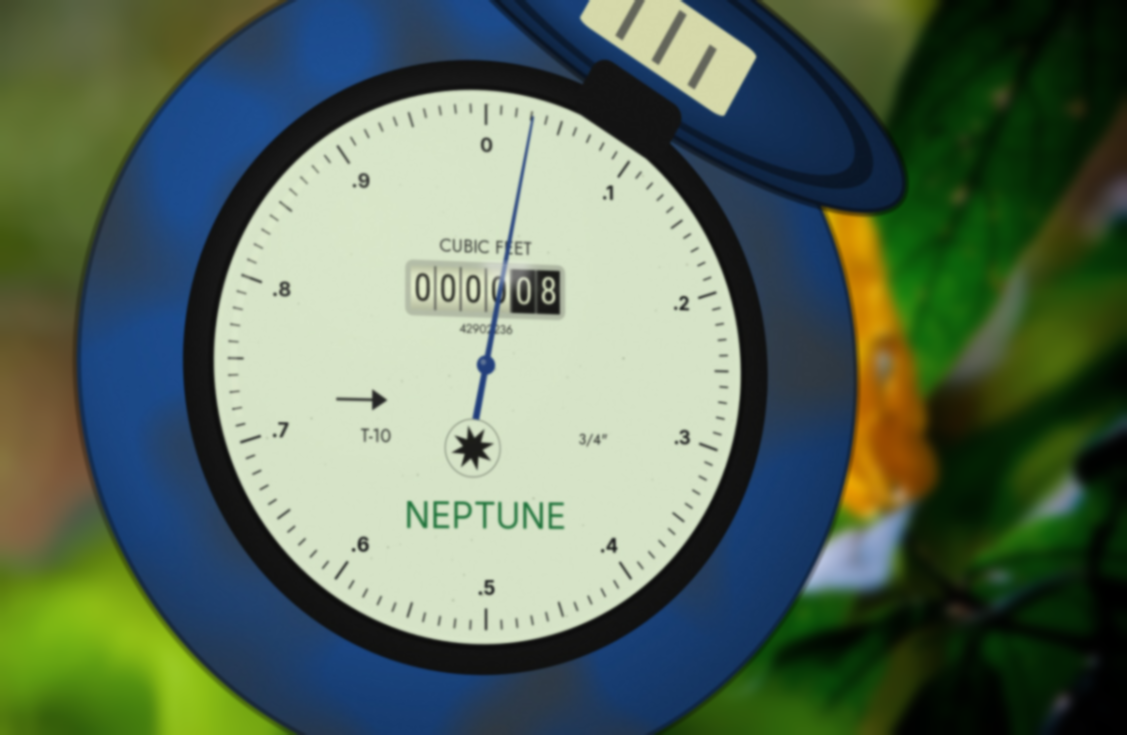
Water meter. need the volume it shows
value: 8.03 ft³
